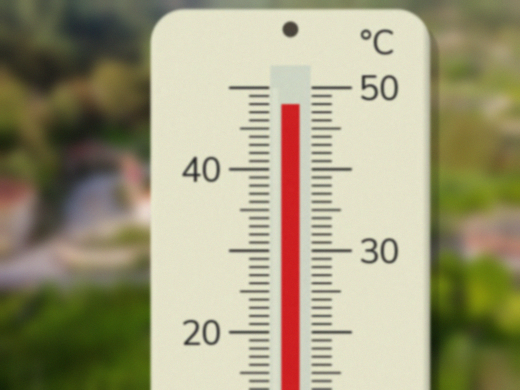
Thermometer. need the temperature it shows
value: 48 °C
